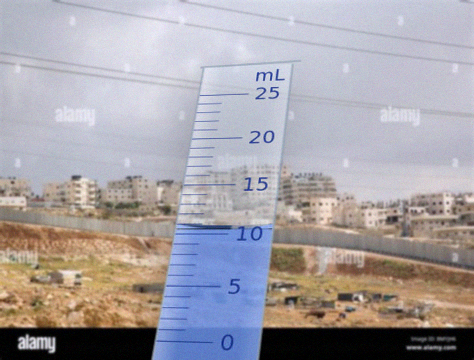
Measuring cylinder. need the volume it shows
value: 10.5 mL
